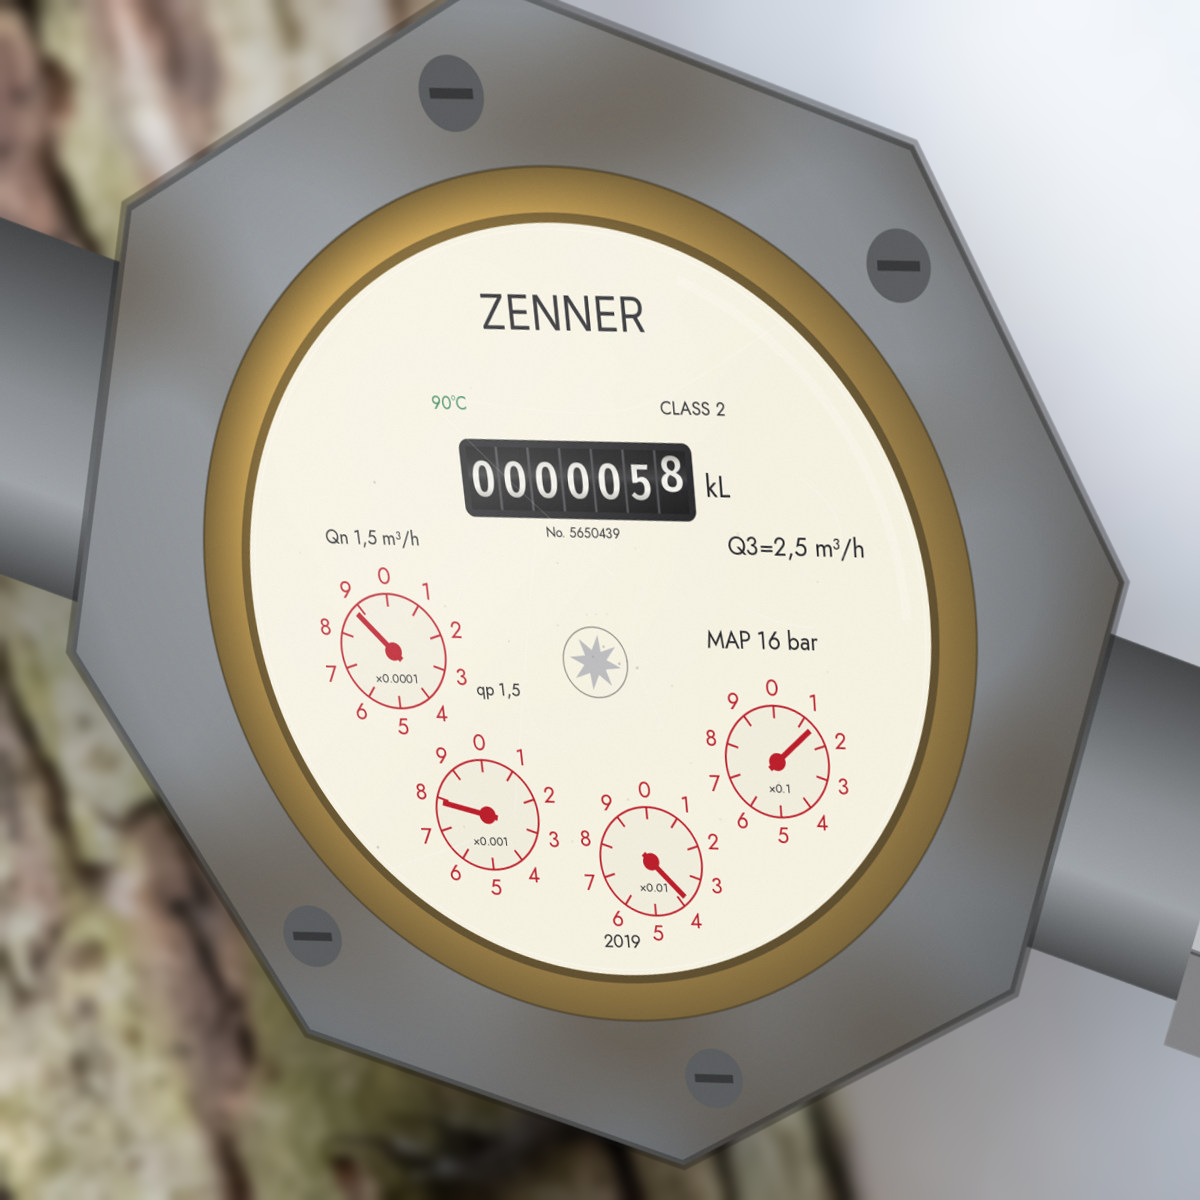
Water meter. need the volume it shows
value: 58.1378 kL
